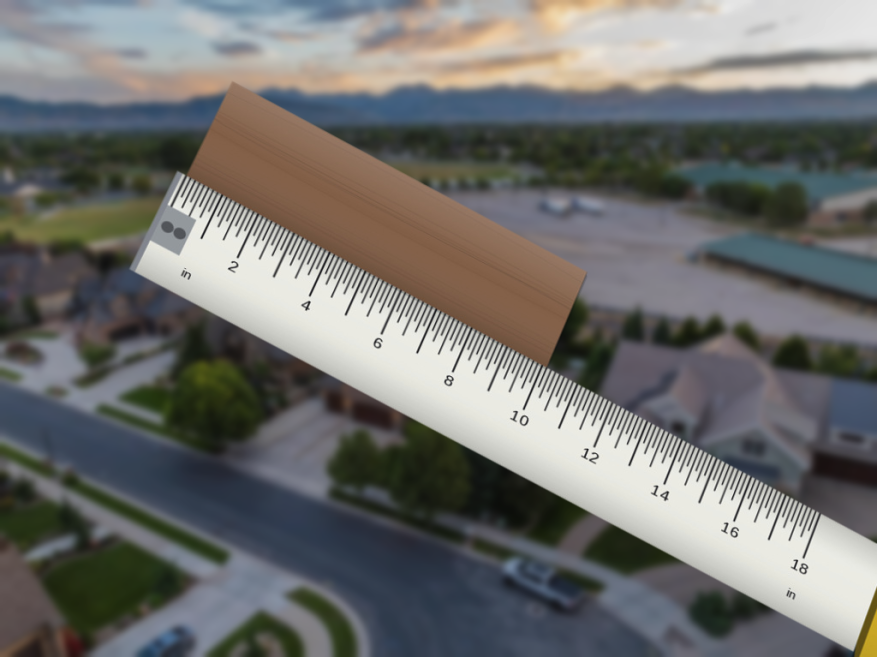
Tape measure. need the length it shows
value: 10.125 in
